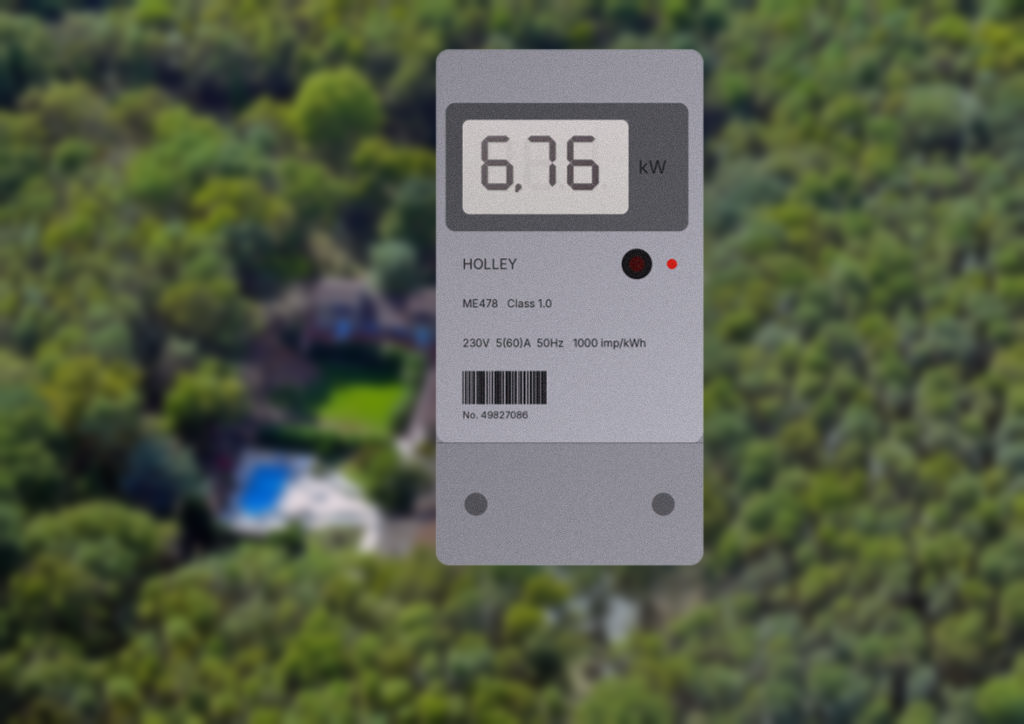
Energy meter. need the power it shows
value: 6.76 kW
